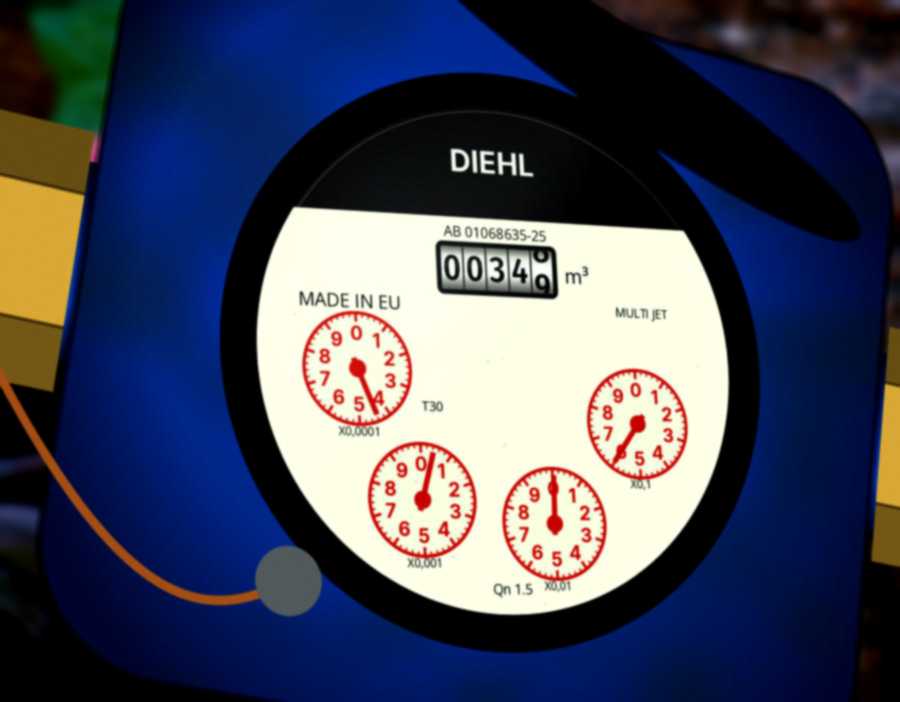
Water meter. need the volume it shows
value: 348.6004 m³
